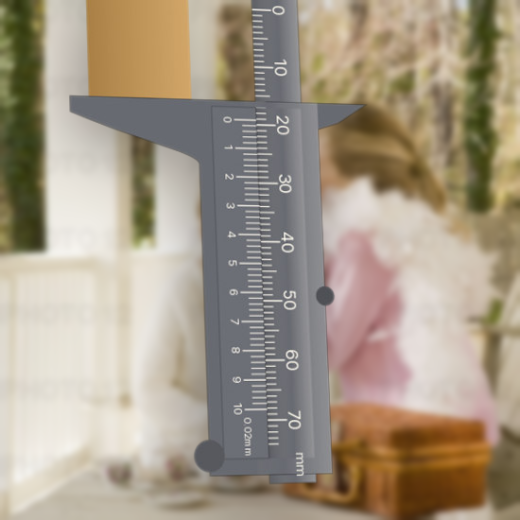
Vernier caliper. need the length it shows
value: 19.2 mm
